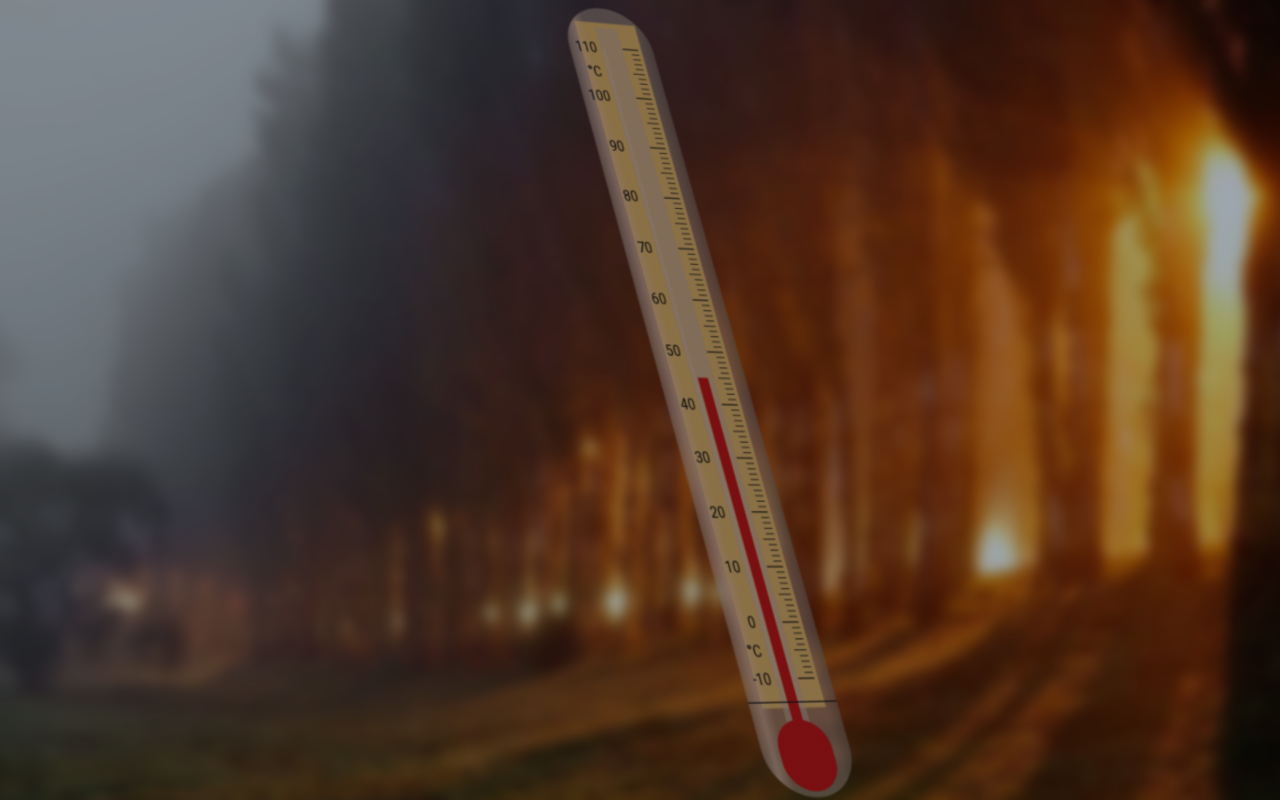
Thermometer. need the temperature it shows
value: 45 °C
